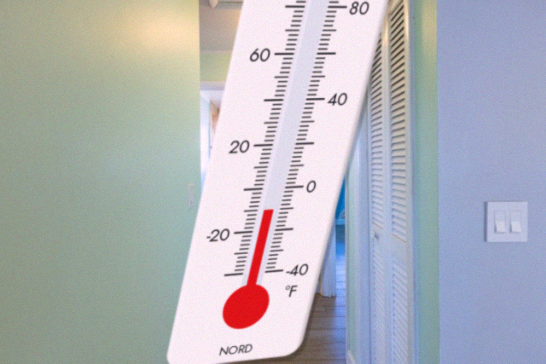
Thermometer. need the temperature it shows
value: -10 °F
